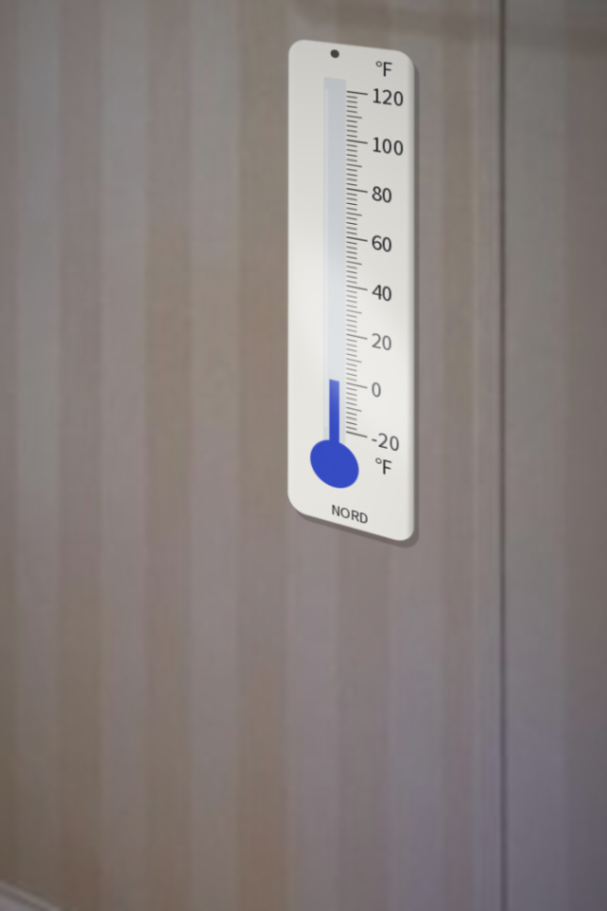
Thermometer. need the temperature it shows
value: 0 °F
